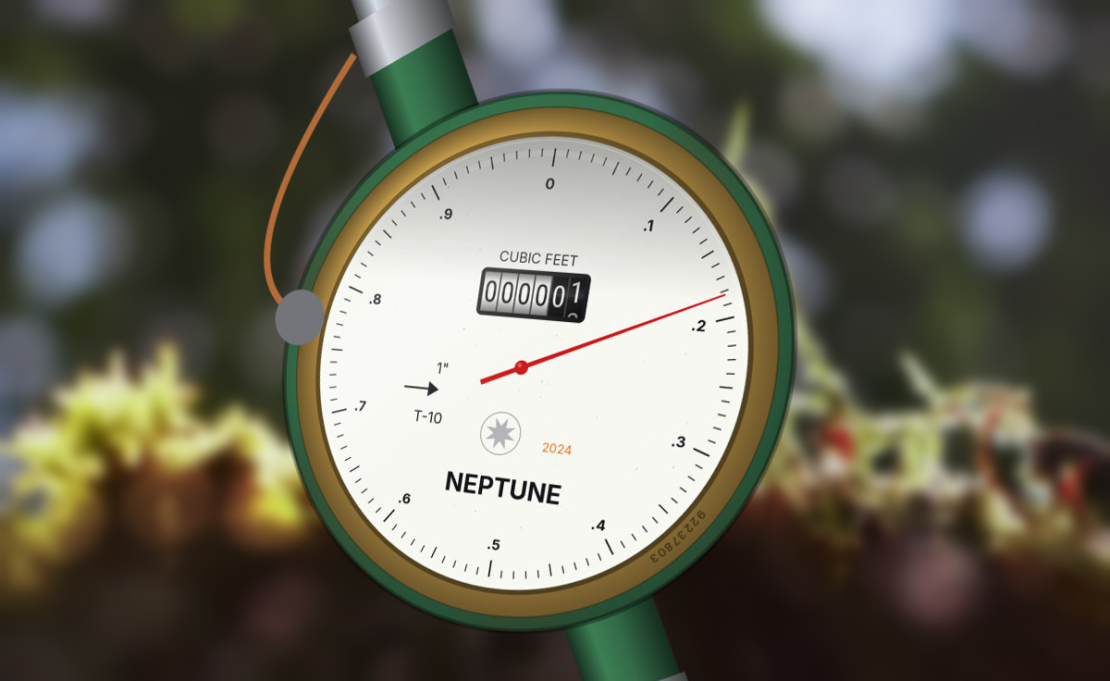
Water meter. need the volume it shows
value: 1.18 ft³
